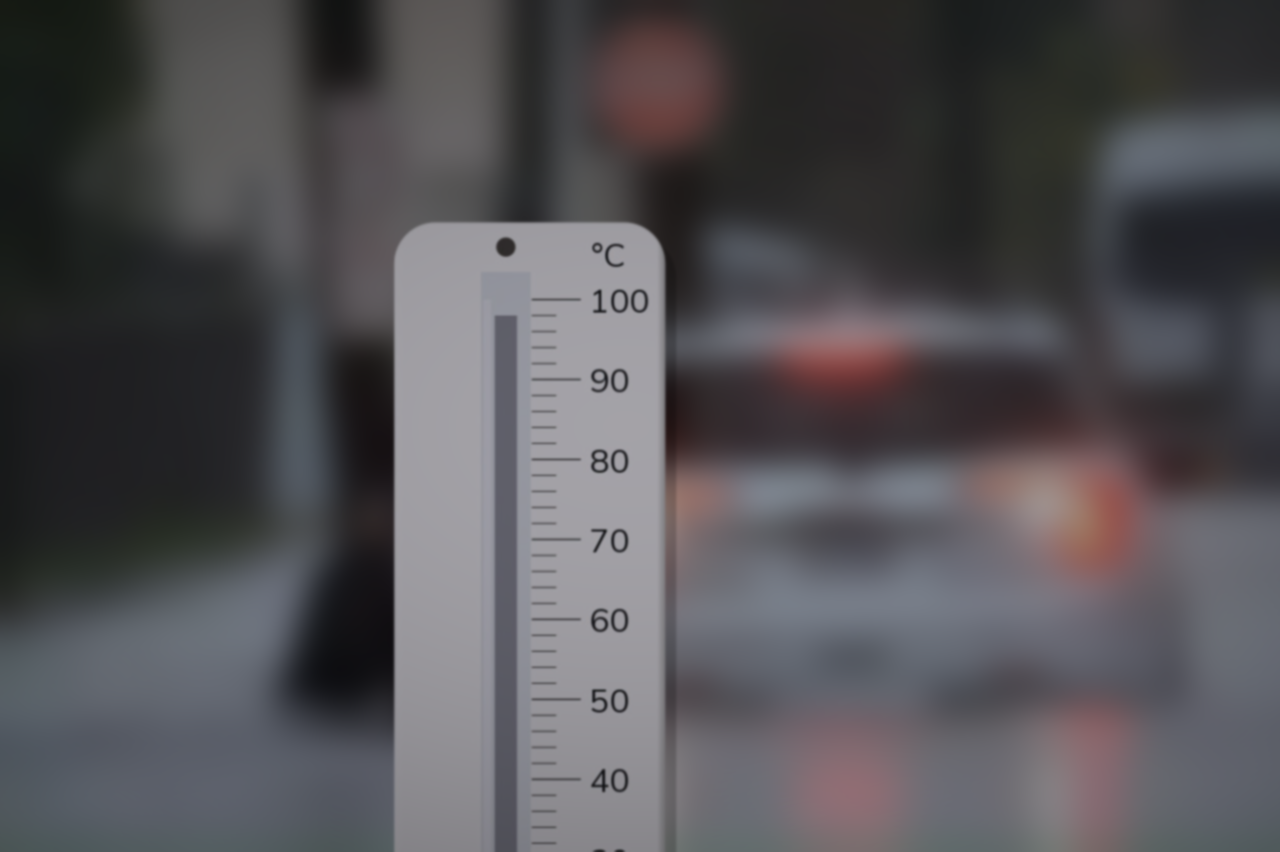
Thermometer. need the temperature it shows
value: 98 °C
